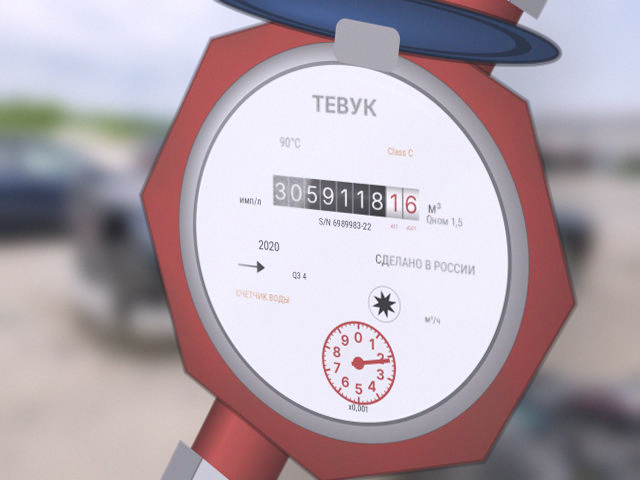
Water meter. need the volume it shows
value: 3059118.162 m³
